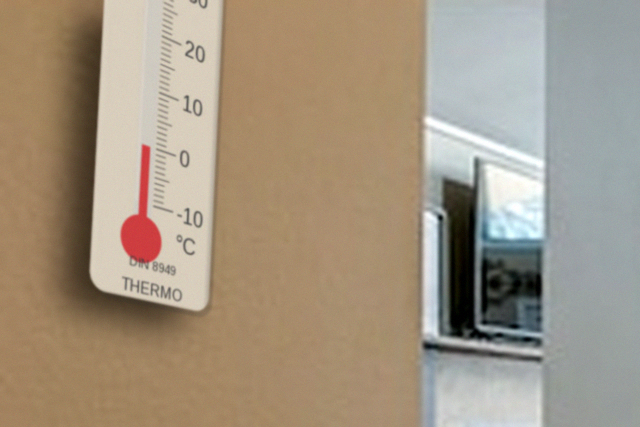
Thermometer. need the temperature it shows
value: 0 °C
